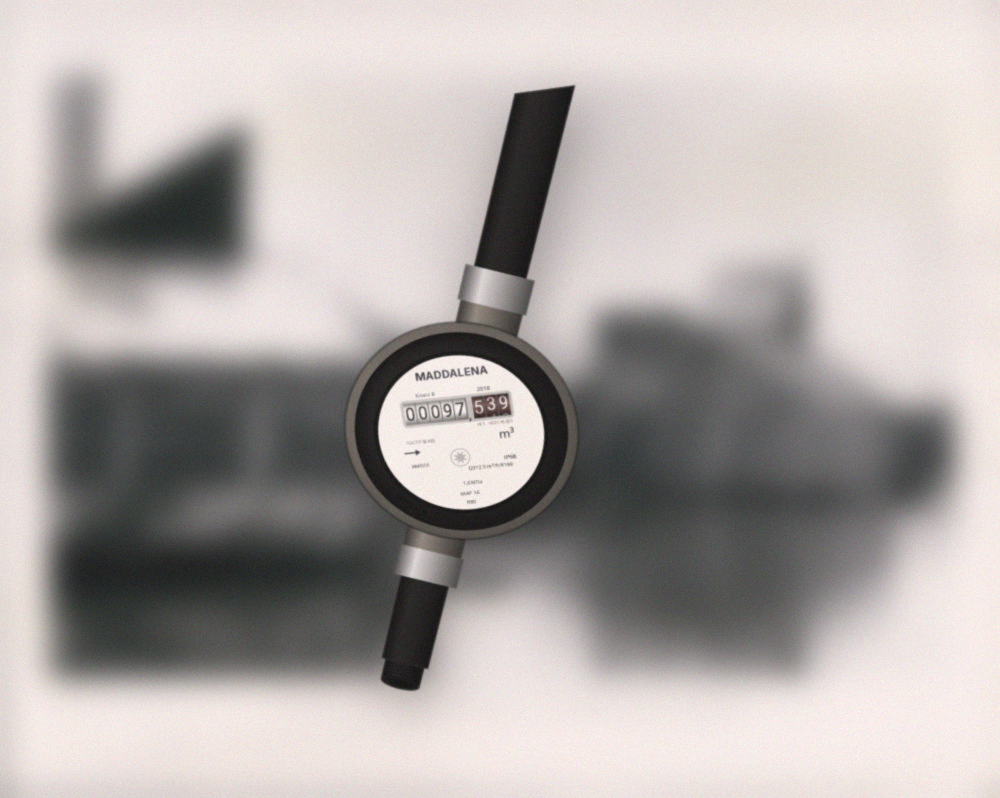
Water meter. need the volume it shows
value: 97.539 m³
